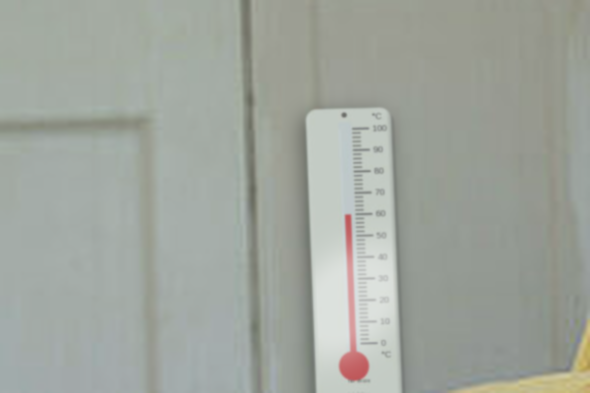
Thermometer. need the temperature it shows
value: 60 °C
